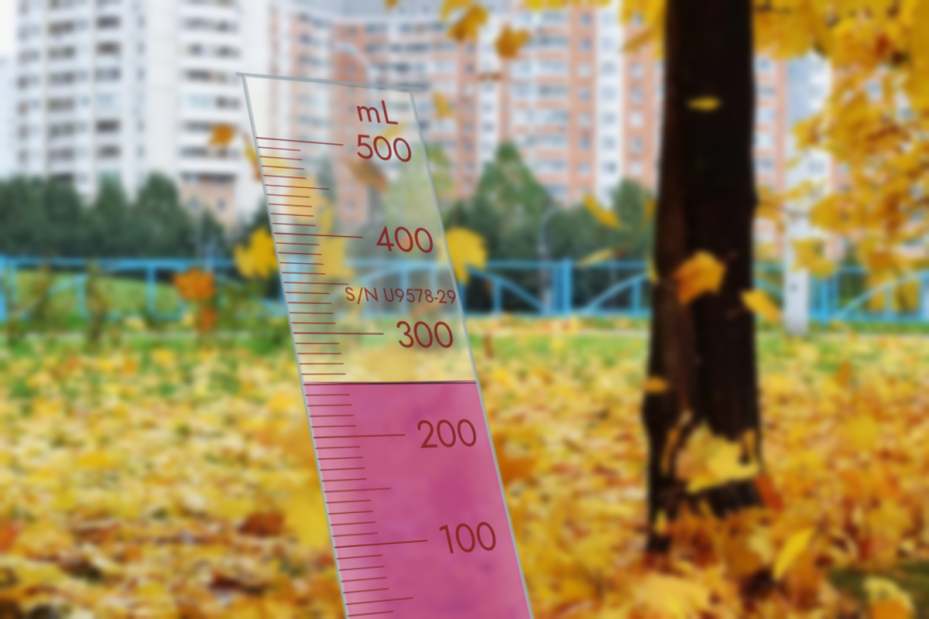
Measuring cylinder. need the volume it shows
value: 250 mL
